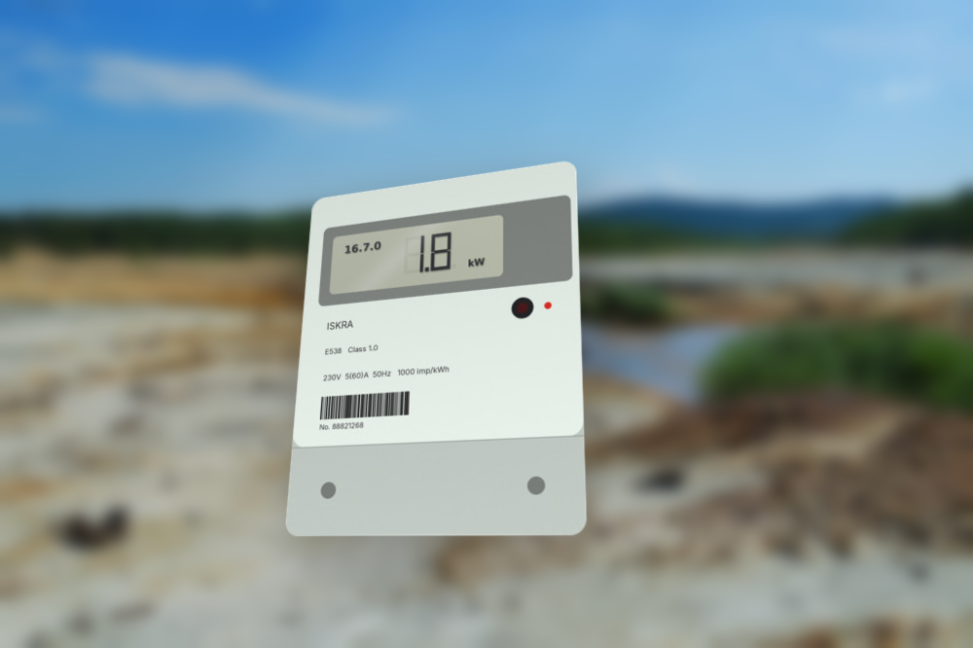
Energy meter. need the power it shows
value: 1.8 kW
